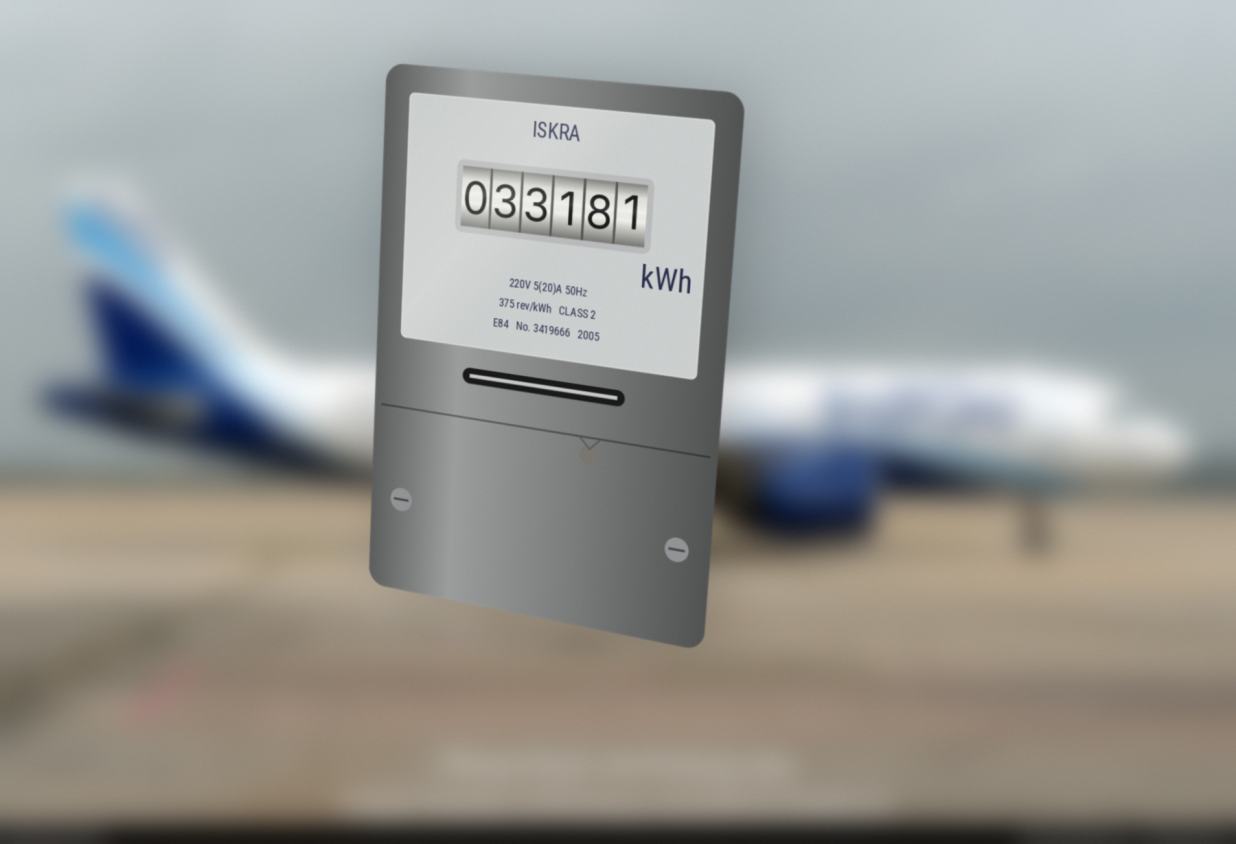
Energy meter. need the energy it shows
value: 33181 kWh
